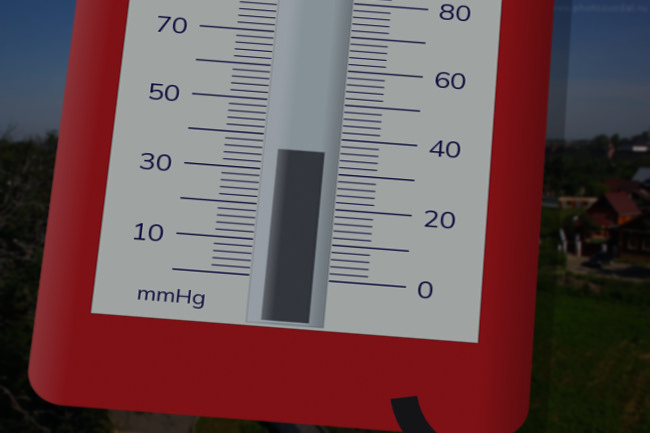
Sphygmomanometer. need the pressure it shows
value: 36 mmHg
